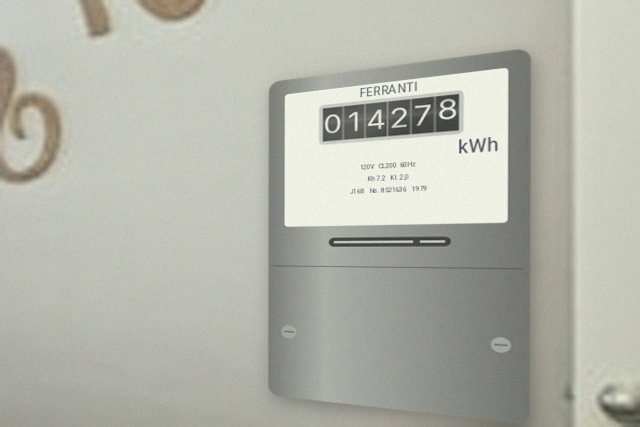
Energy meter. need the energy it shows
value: 14278 kWh
